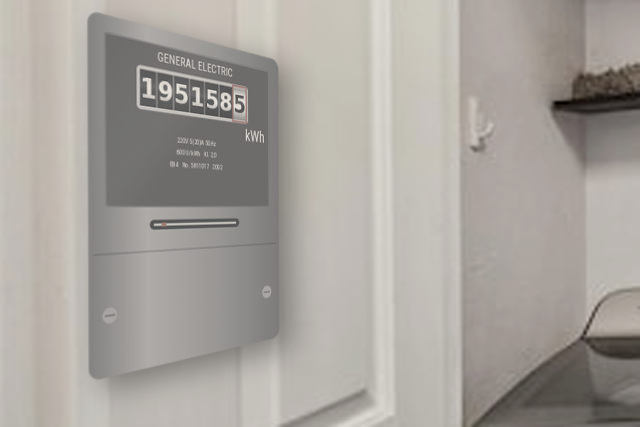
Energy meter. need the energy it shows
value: 195158.5 kWh
